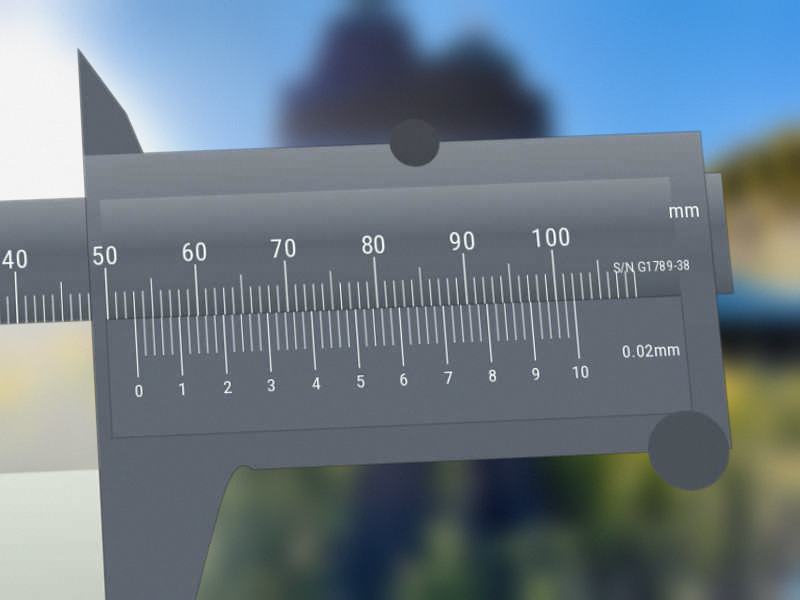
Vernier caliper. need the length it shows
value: 53.0 mm
